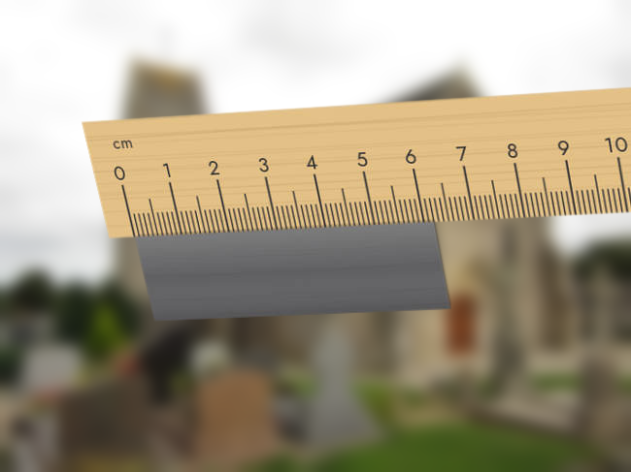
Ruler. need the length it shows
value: 6.2 cm
